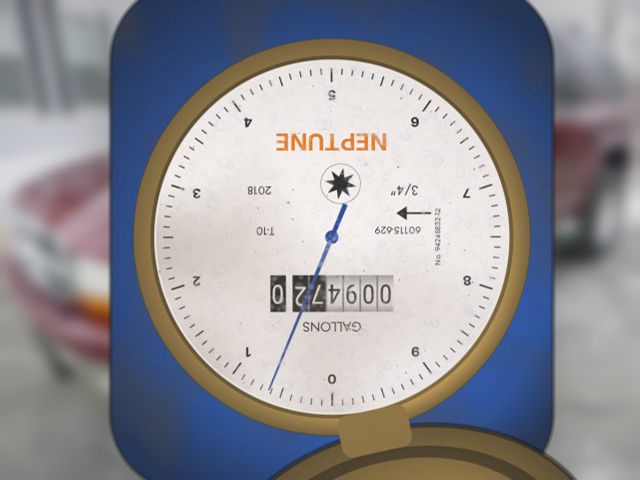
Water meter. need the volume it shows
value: 94720.6 gal
